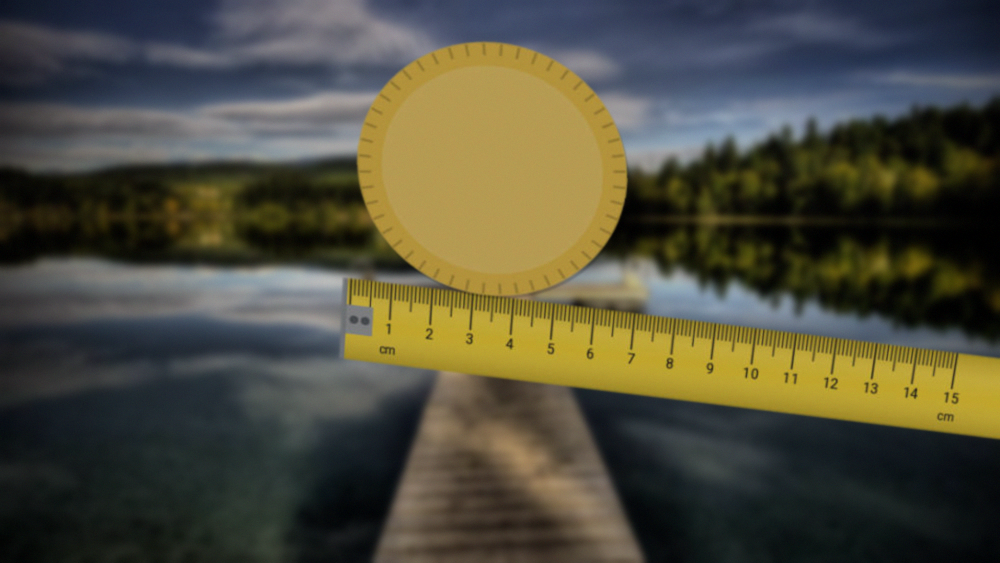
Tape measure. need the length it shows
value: 6.5 cm
